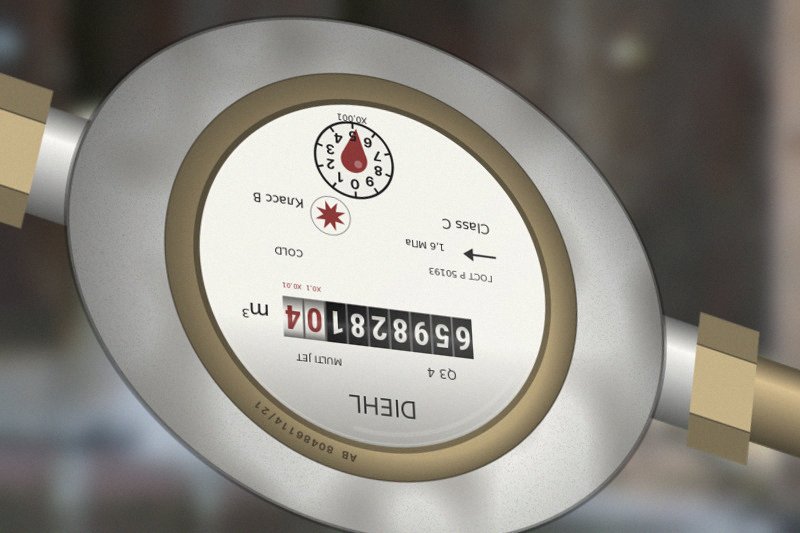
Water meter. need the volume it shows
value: 6598281.045 m³
